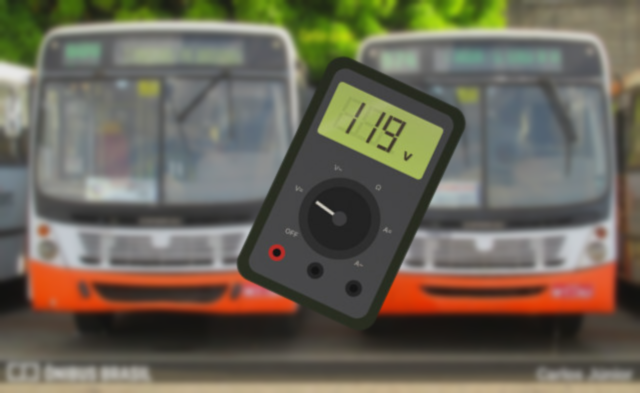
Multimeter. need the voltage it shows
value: 119 V
